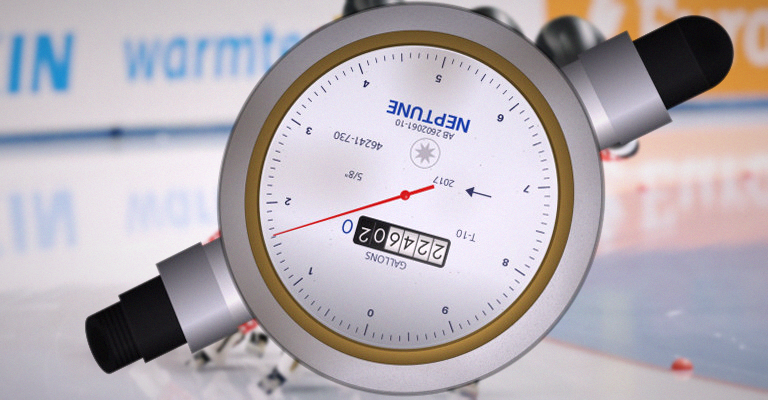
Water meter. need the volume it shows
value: 2246021.6 gal
